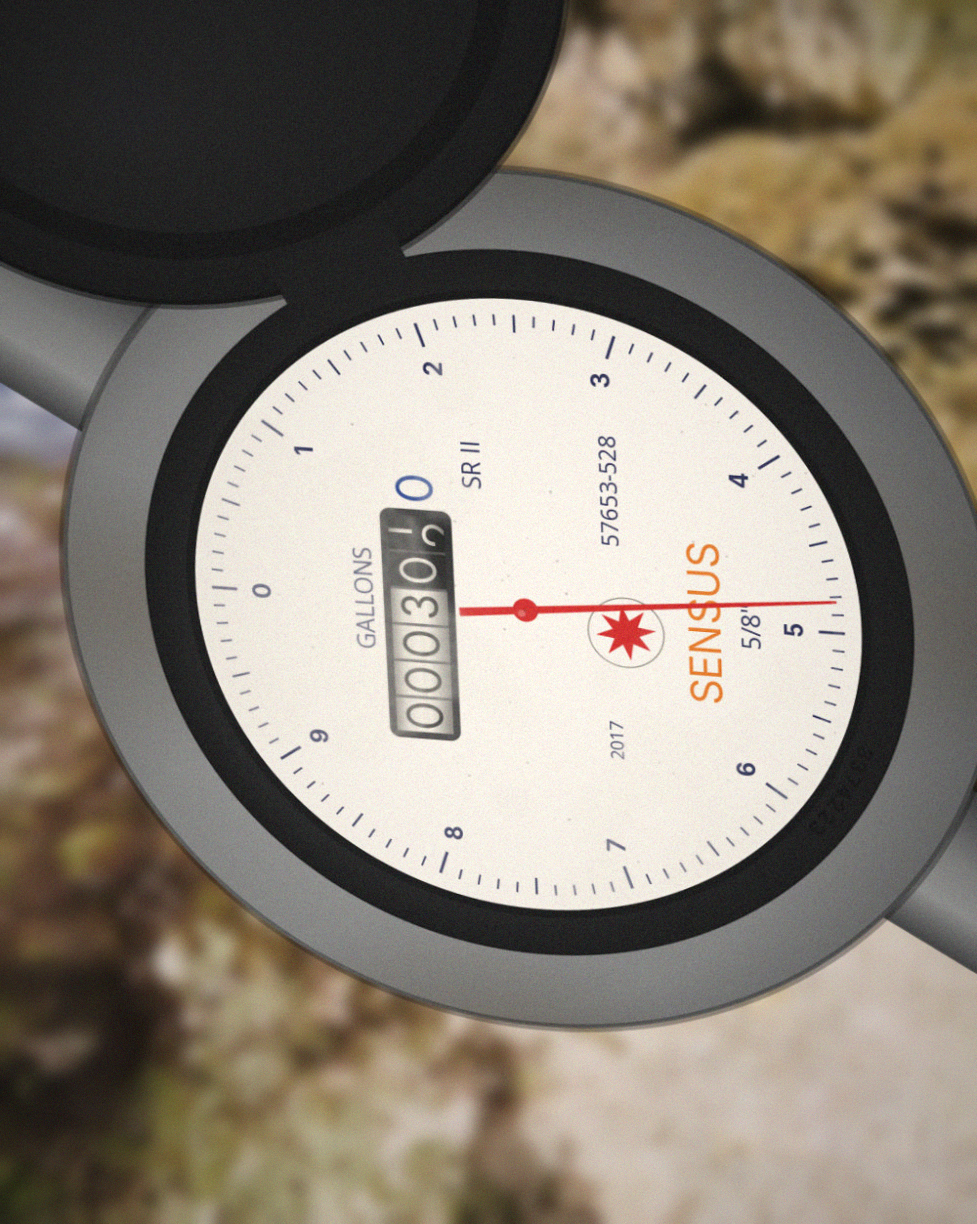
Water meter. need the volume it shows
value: 3014.8 gal
